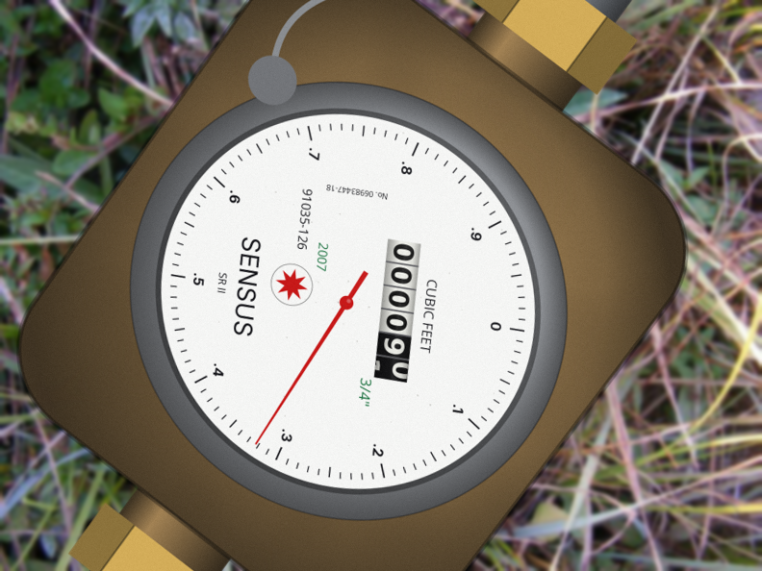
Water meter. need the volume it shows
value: 90.32 ft³
